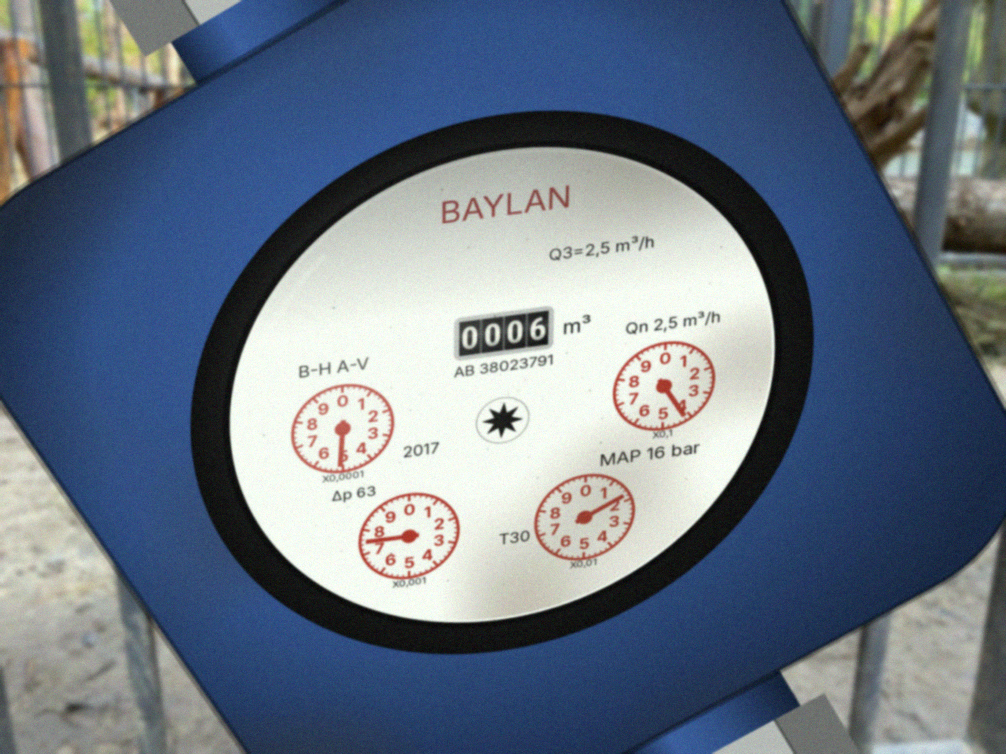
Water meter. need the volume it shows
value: 6.4175 m³
